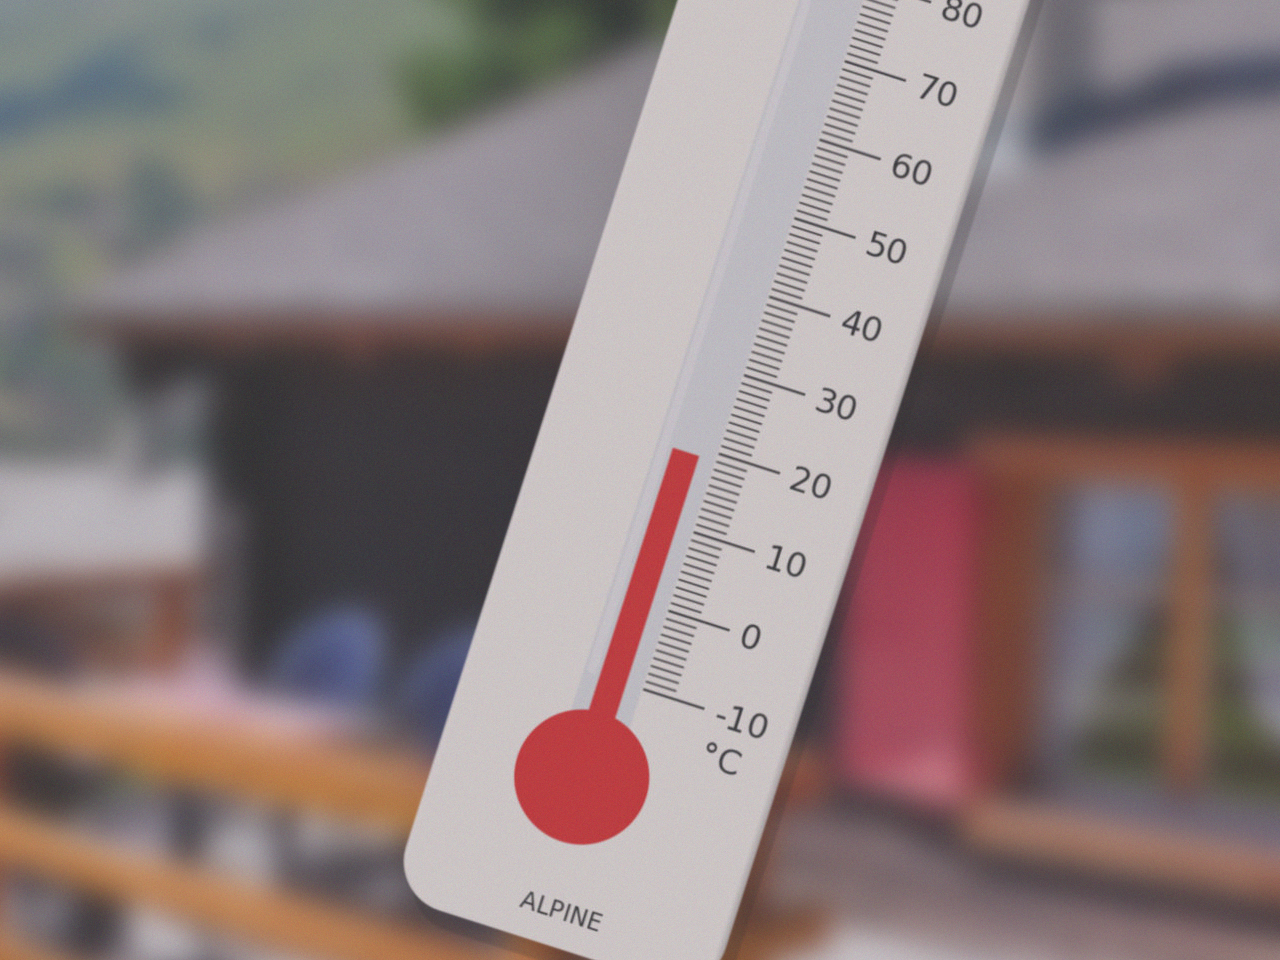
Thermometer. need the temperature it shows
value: 19 °C
